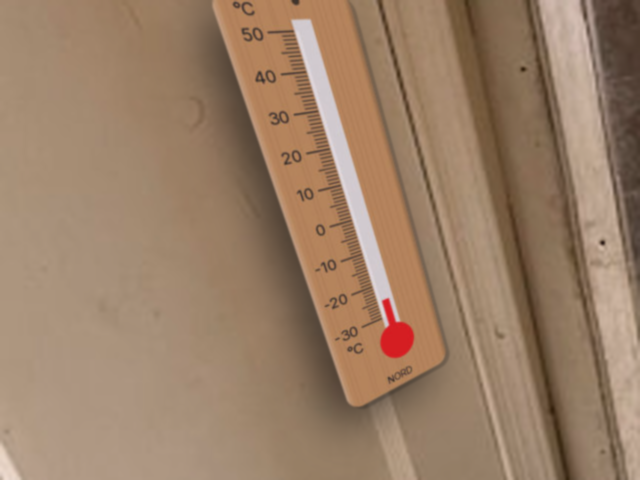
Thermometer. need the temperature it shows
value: -25 °C
